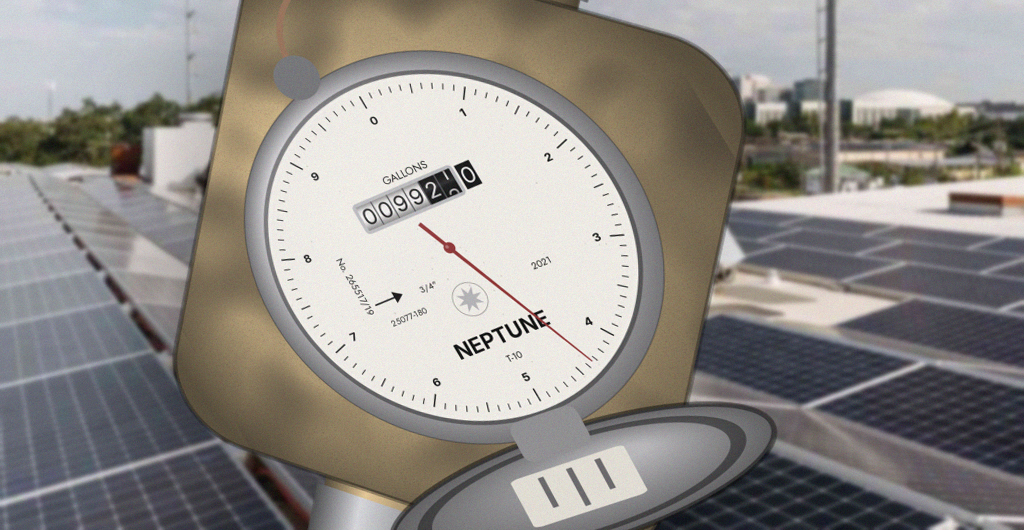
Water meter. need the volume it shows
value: 99214.3 gal
